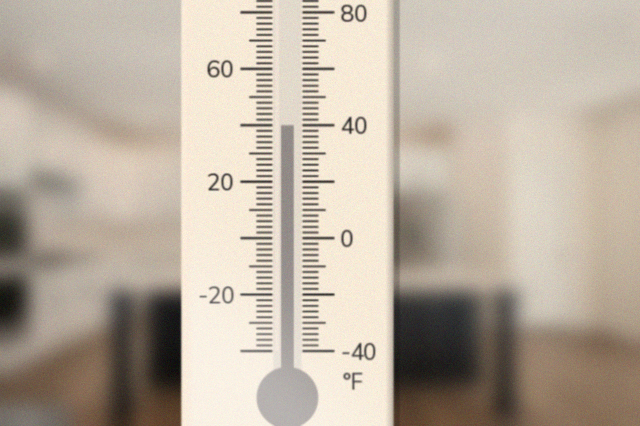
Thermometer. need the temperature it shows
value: 40 °F
